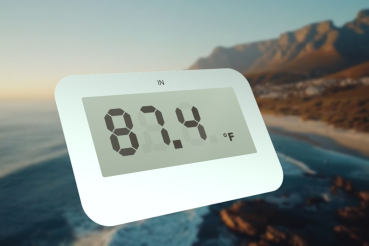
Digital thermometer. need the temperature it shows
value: 87.4 °F
